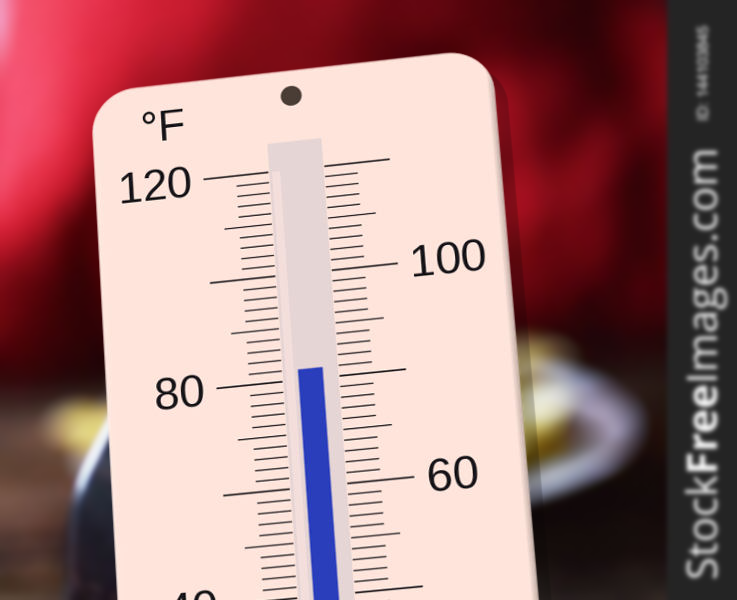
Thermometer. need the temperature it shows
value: 82 °F
